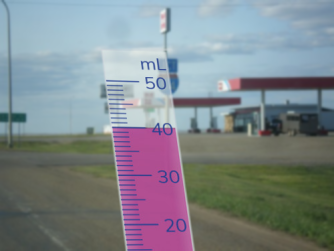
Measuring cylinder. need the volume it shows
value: 40 mL
